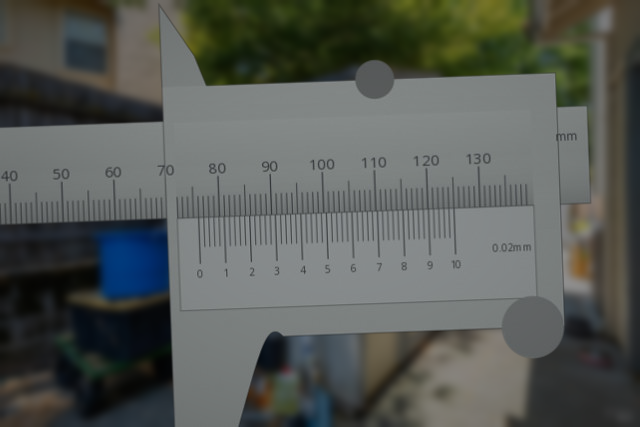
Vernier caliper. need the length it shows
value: 76.0 mm
